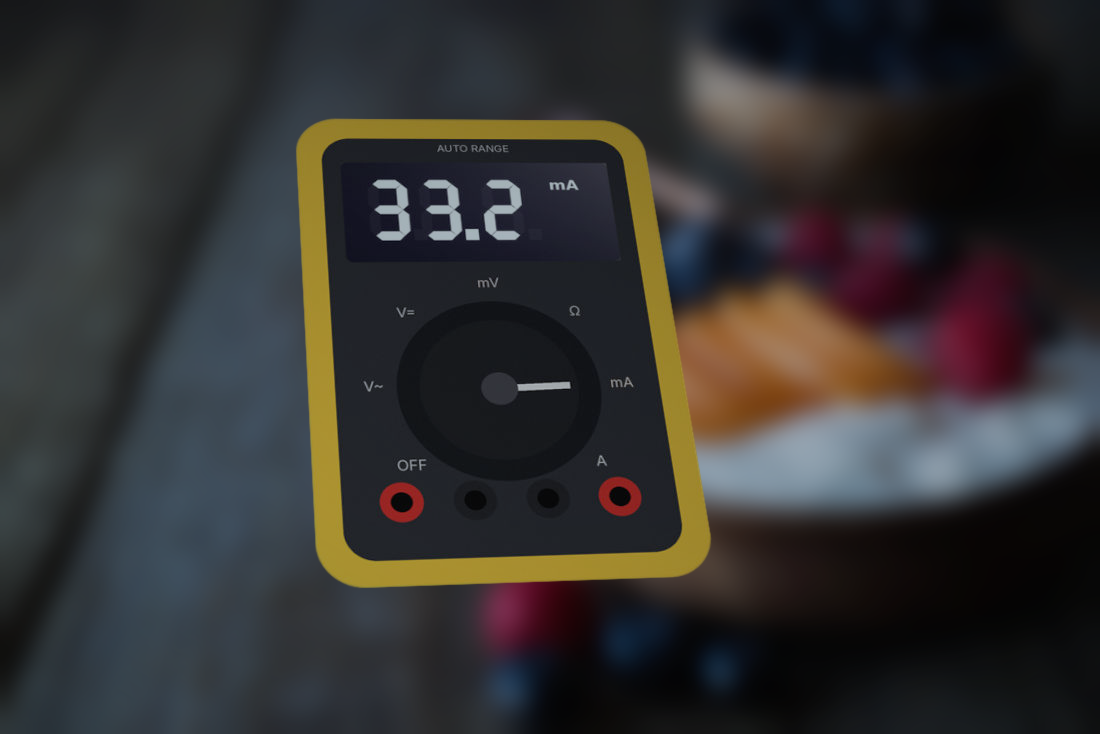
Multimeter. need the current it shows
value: 33.2 mA
